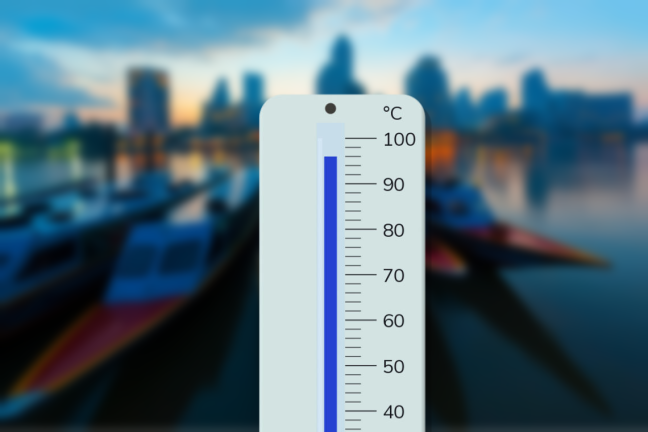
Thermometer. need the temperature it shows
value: 96 °C
